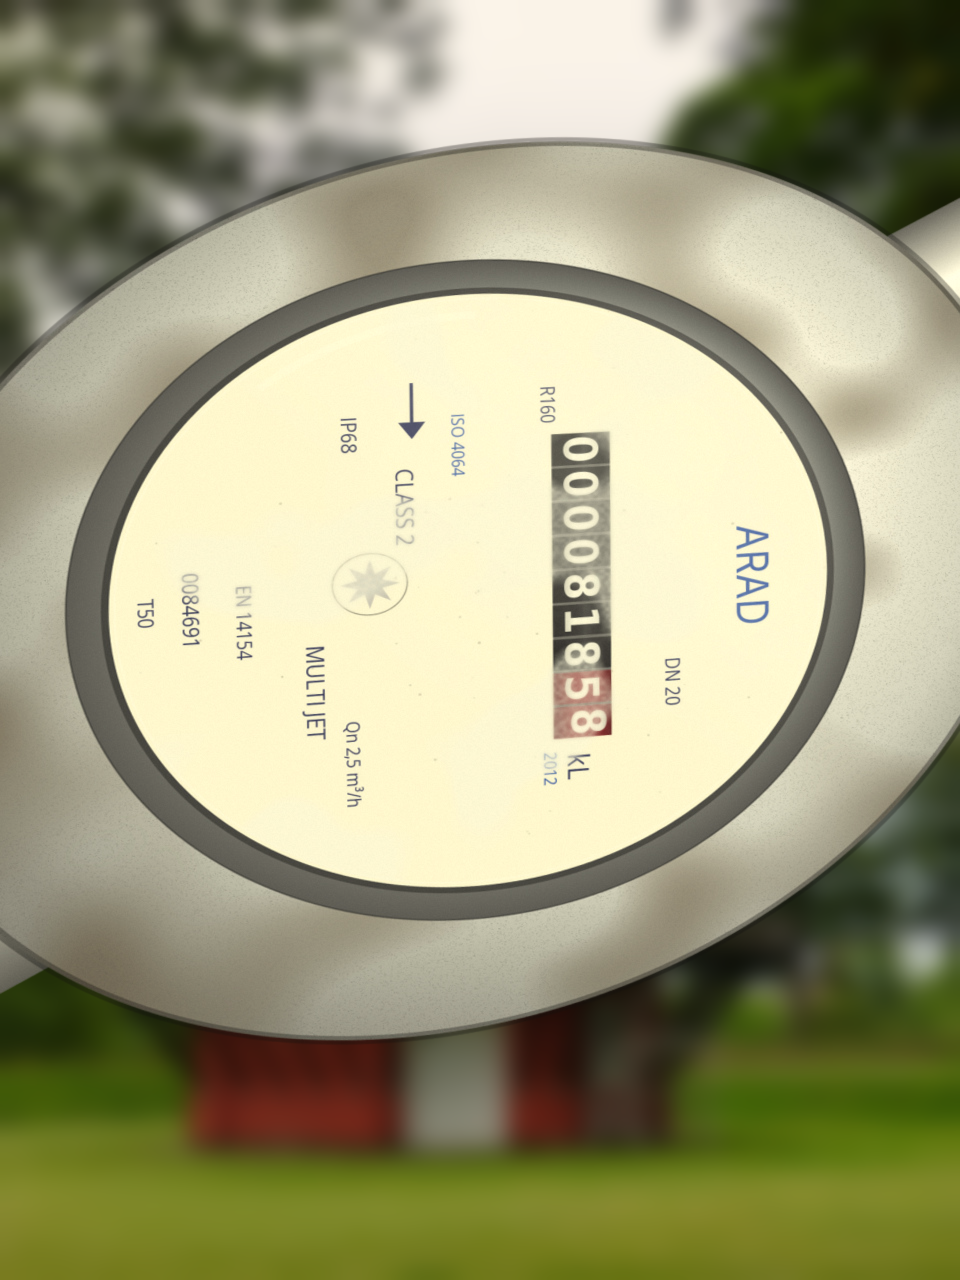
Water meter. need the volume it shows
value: 818.58 kL
